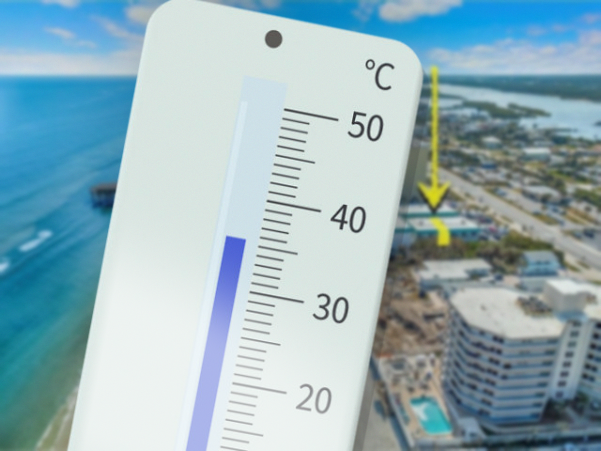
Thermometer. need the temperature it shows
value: 35.5 °C
